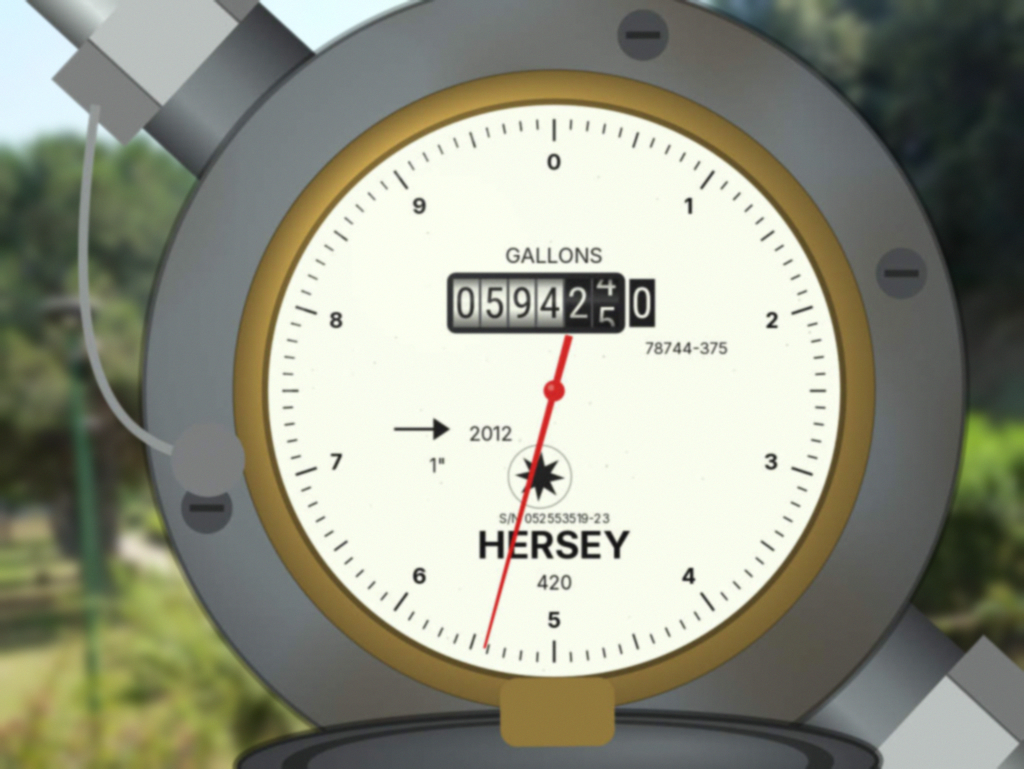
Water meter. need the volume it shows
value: 594245.4 gal
